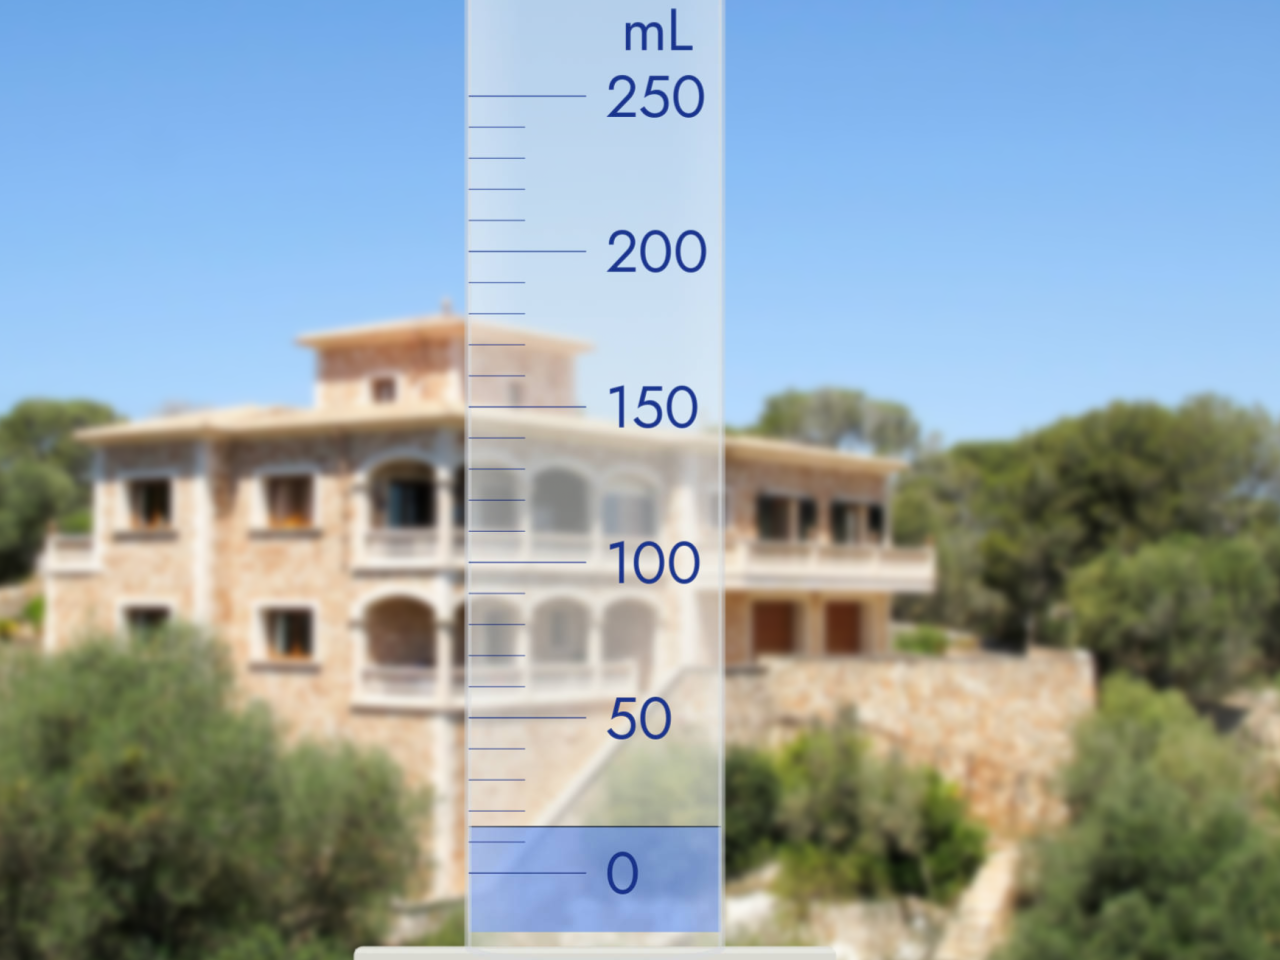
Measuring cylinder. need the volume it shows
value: 15 mL
